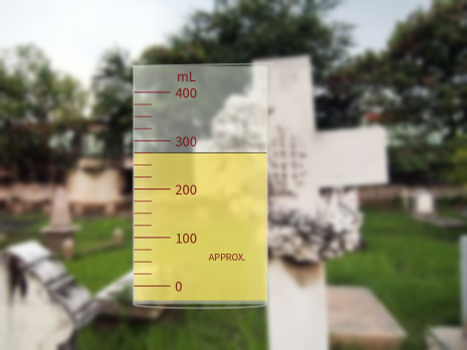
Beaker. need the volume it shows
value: 275 mL
